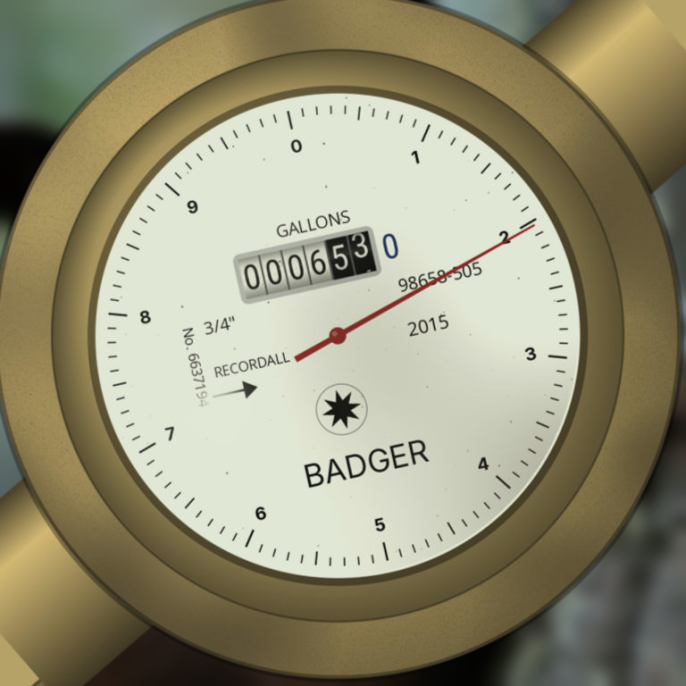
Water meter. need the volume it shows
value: 6532.0 gal
